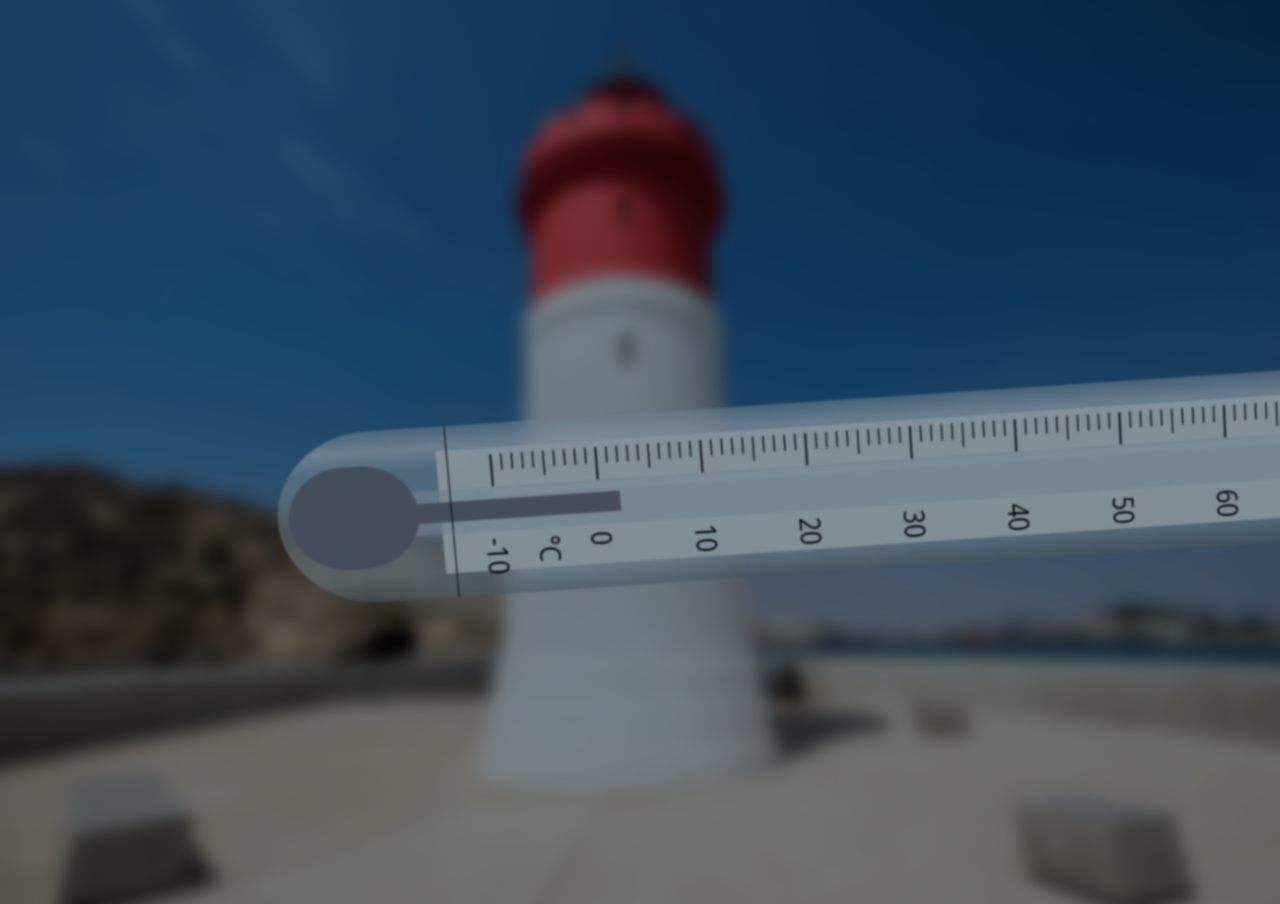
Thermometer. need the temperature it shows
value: 2 °C
